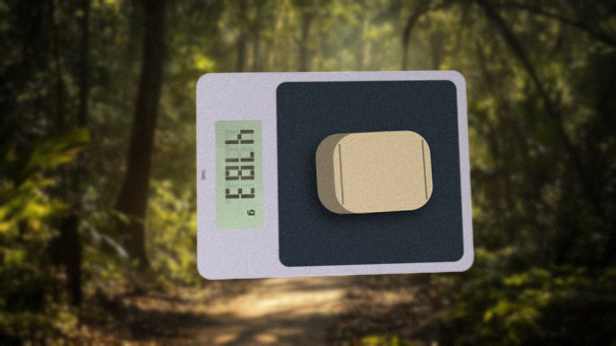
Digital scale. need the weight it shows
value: 4783 g
